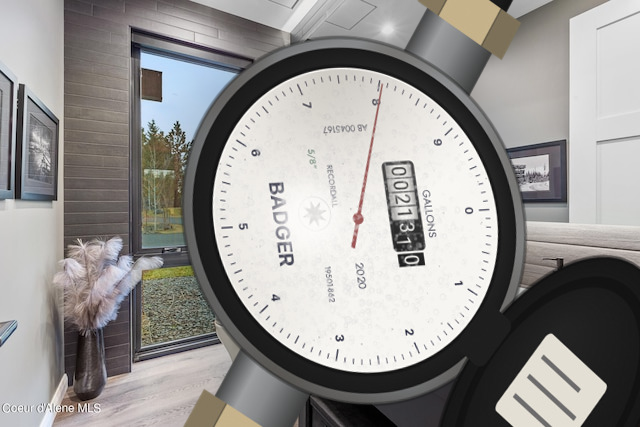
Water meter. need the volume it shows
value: 21308.0 gal
